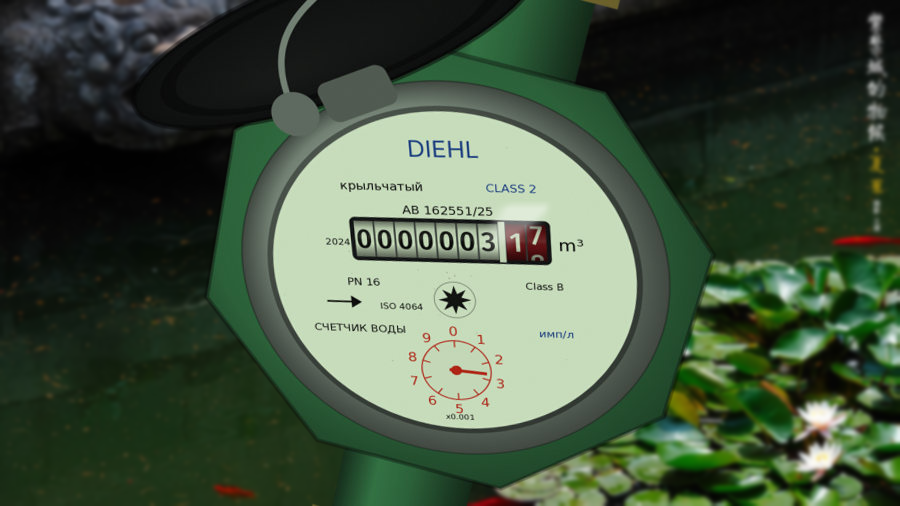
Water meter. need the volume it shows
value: 3.172 m³
